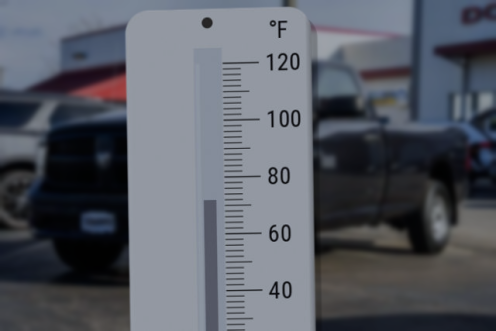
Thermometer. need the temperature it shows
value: 72 °F
